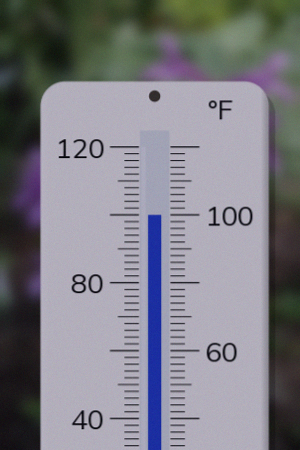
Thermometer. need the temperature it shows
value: 100 °F
